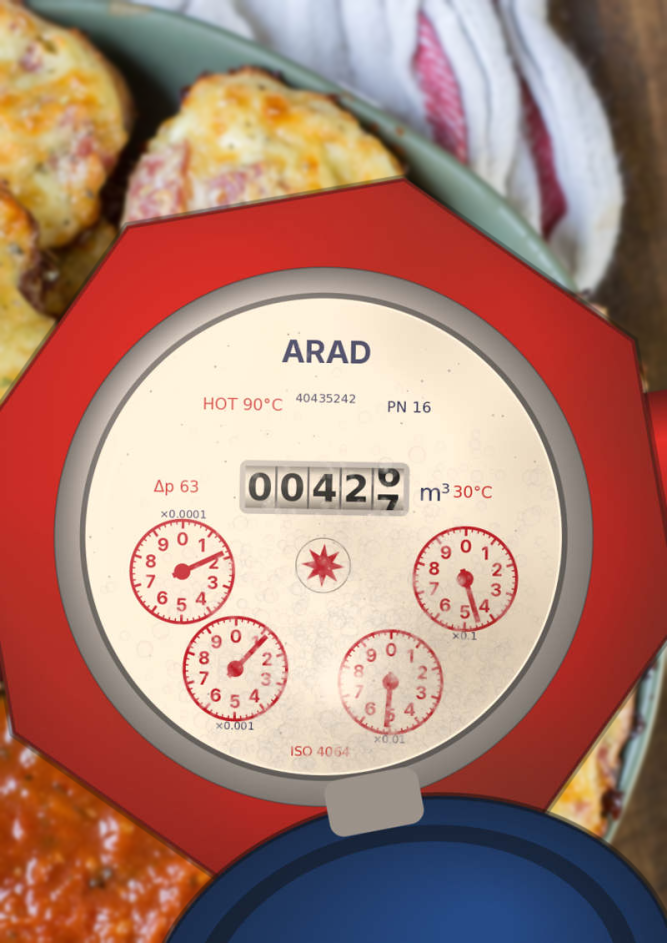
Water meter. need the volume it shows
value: 426.4511 m³
